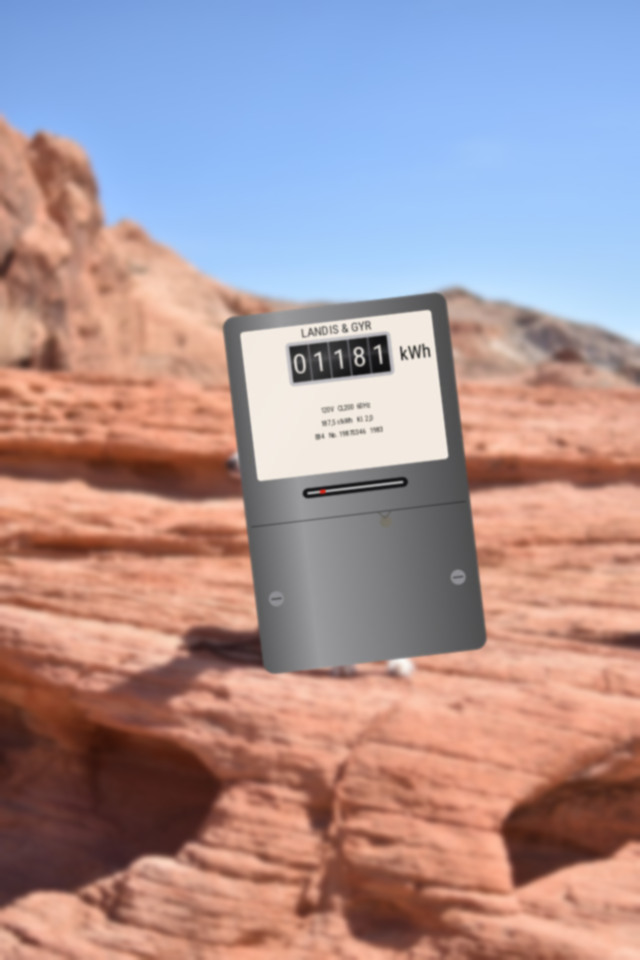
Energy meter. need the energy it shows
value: 1181 kWh
